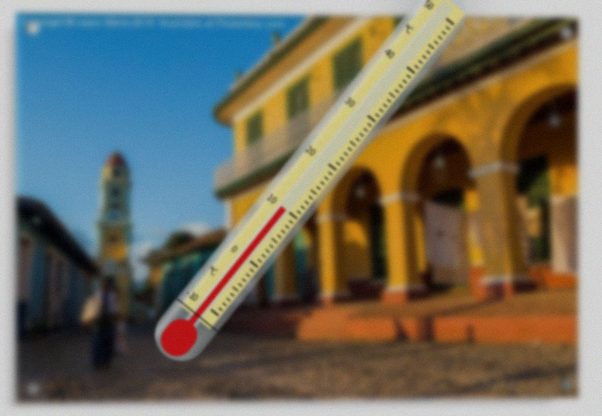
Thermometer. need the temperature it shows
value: 10 °C
